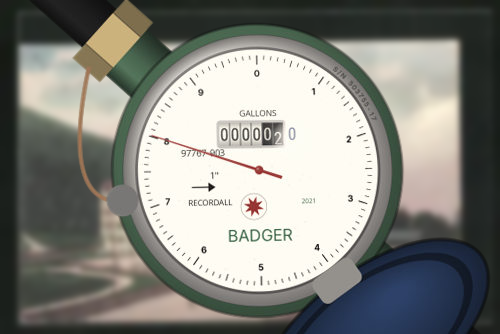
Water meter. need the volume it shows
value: 18.0 gal
